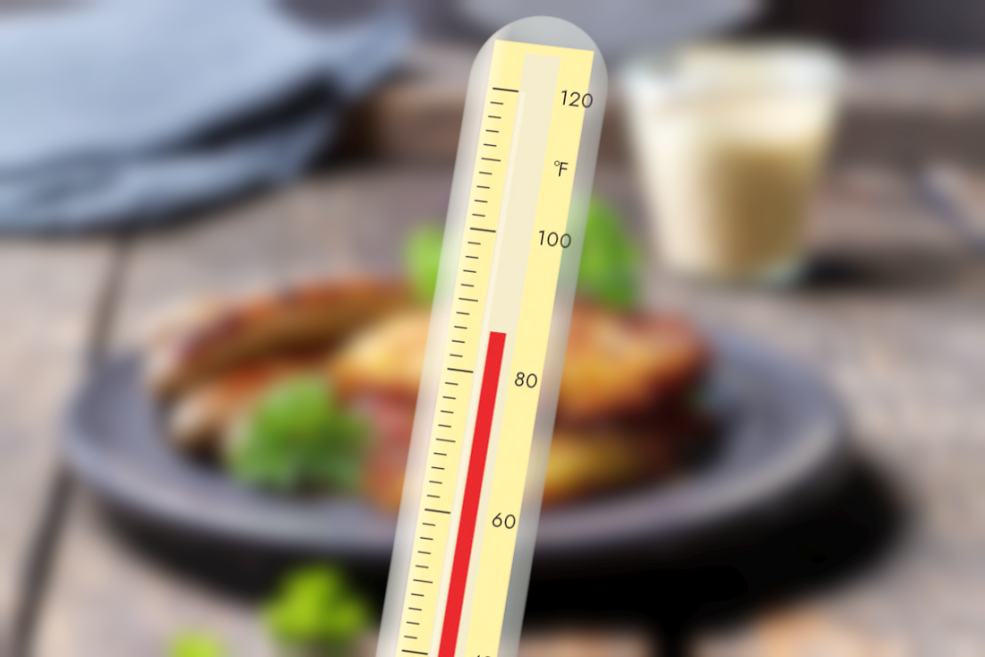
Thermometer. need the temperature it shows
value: 86 °F
